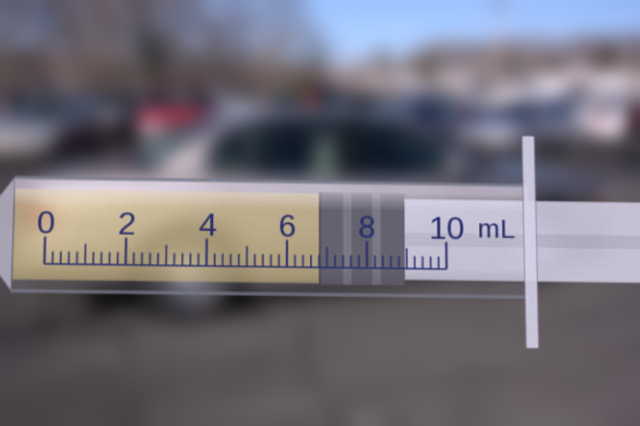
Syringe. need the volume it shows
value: 6.8 mL
